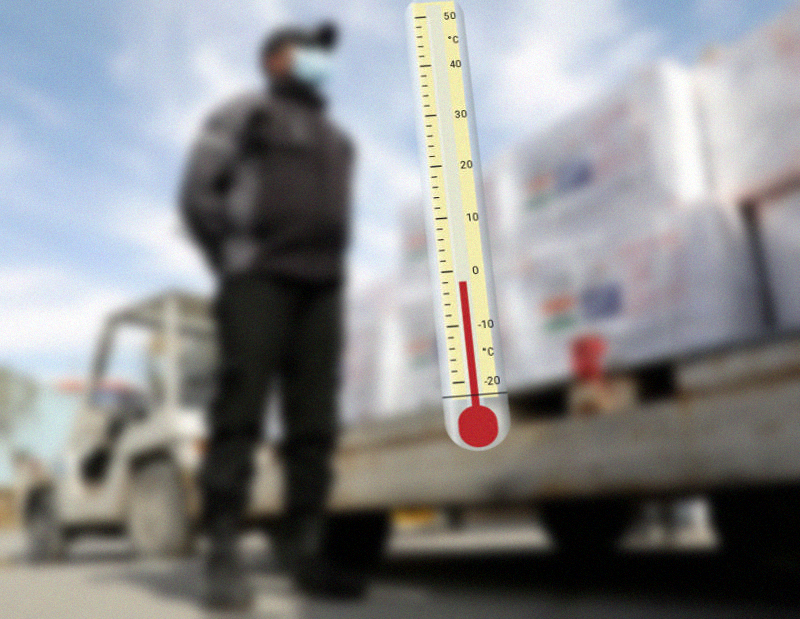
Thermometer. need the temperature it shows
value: -2 °C
